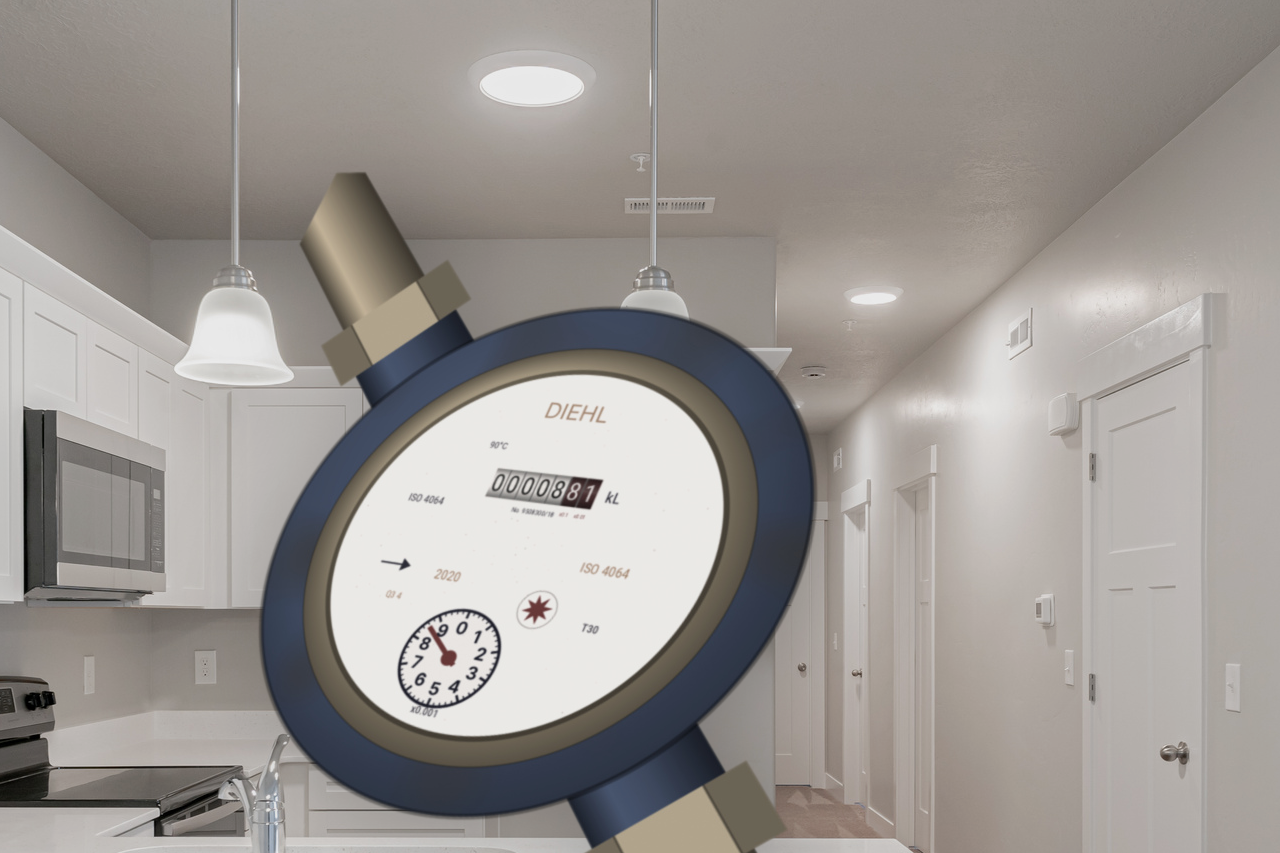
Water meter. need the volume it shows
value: 8.818 kL
